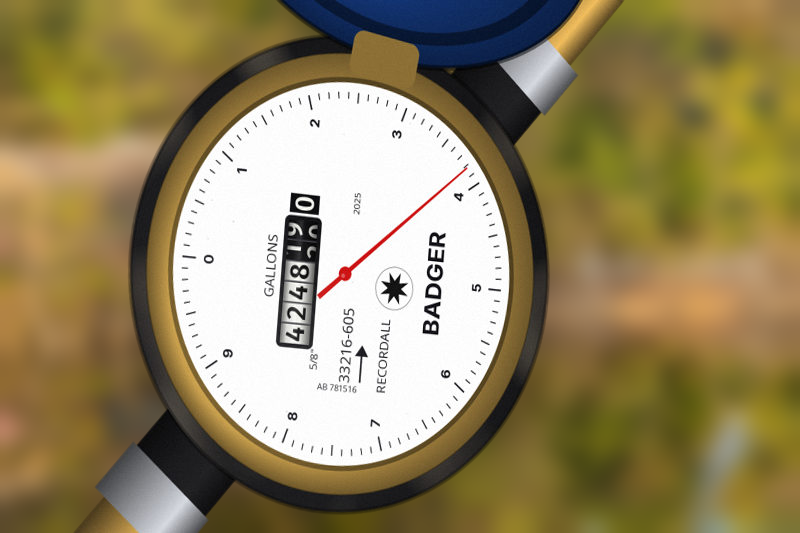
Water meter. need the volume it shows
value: 4248193.8 gal
